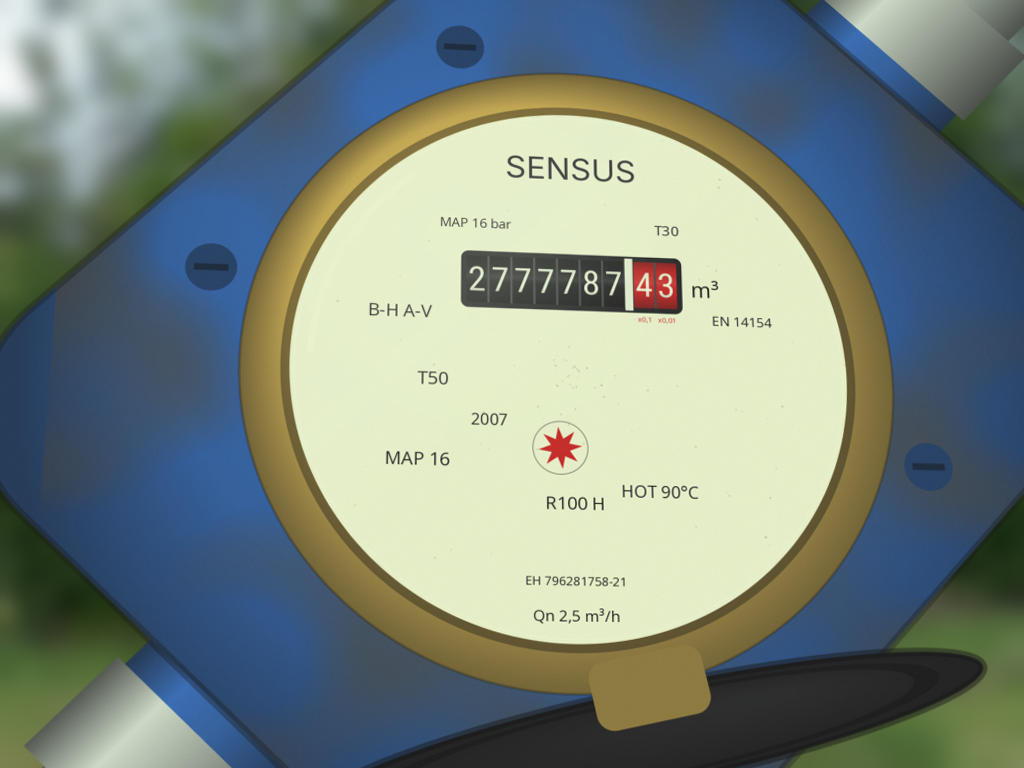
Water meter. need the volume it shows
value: 2777787.43 m³
